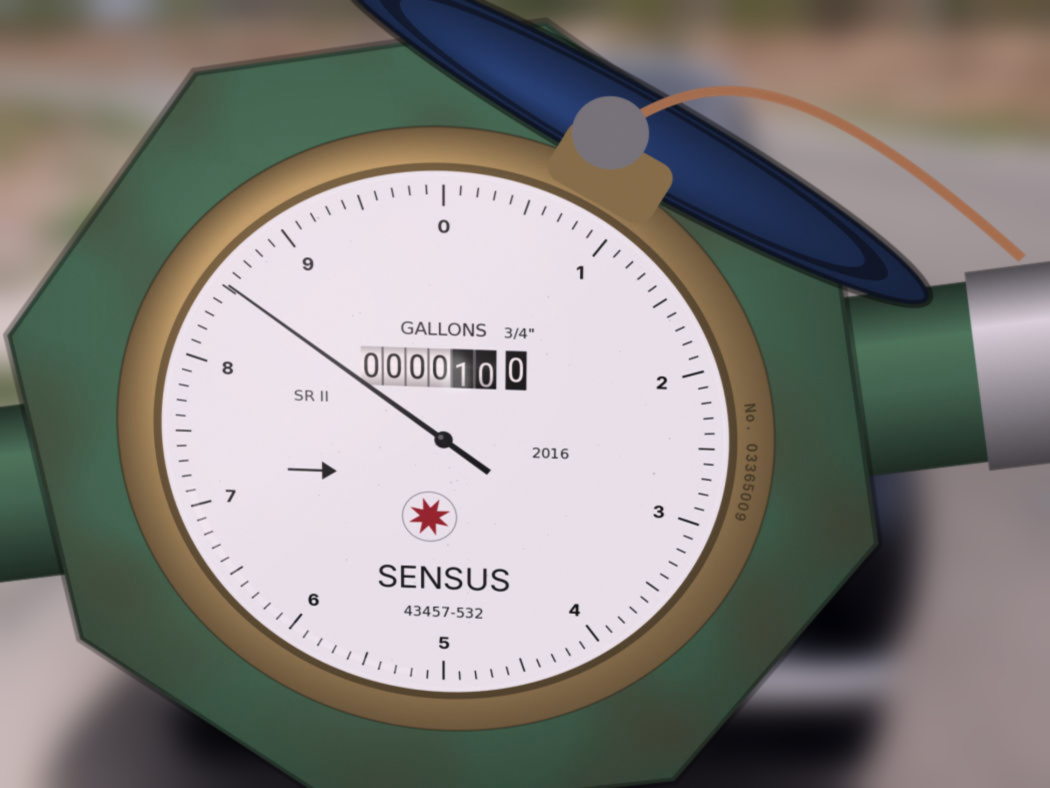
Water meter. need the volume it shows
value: 98.5 gal
